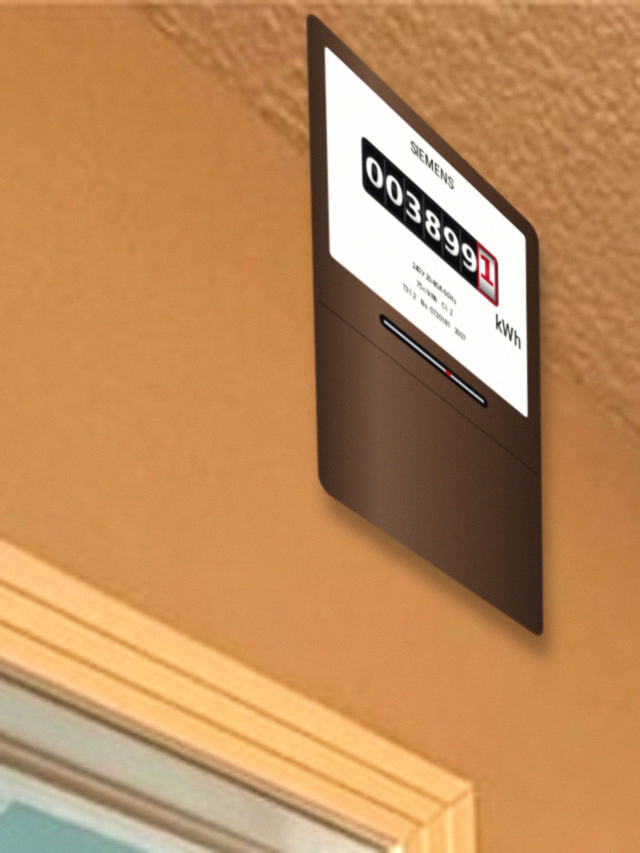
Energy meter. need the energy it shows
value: 3899.1 kWh
